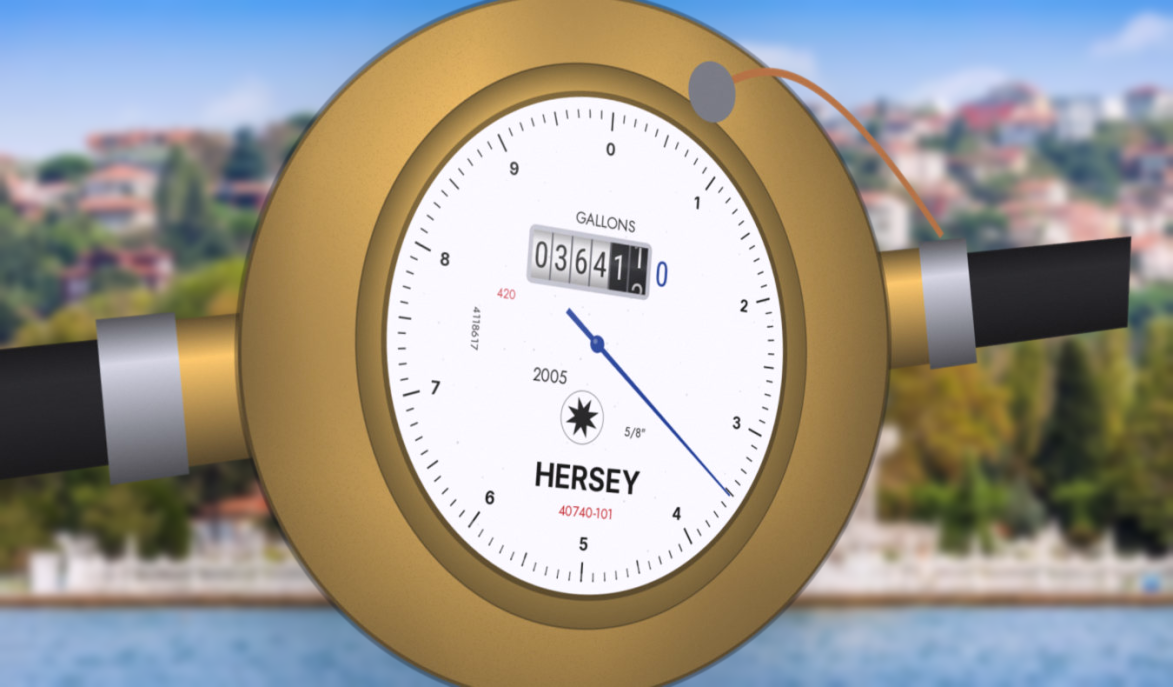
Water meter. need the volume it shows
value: 364113.5 gal
